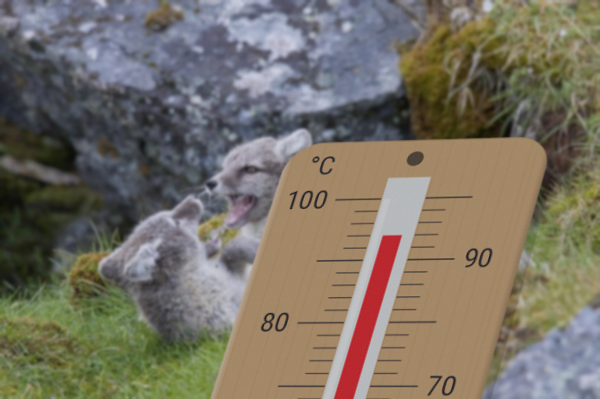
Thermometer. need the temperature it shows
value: 94 °C
